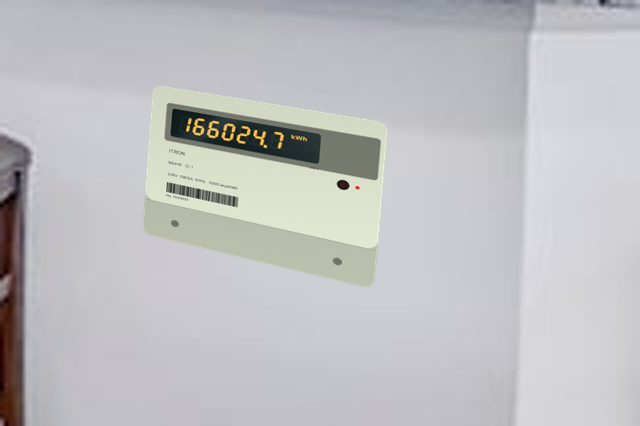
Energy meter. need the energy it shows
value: 166024.7 kWh
